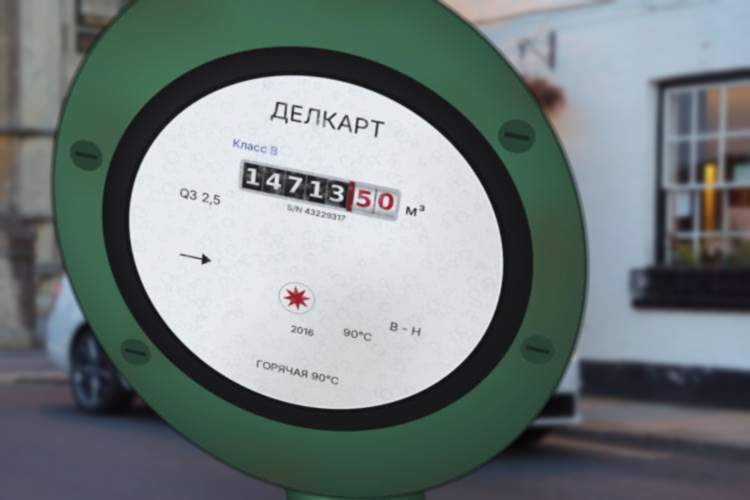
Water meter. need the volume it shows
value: 14713.50 m³
